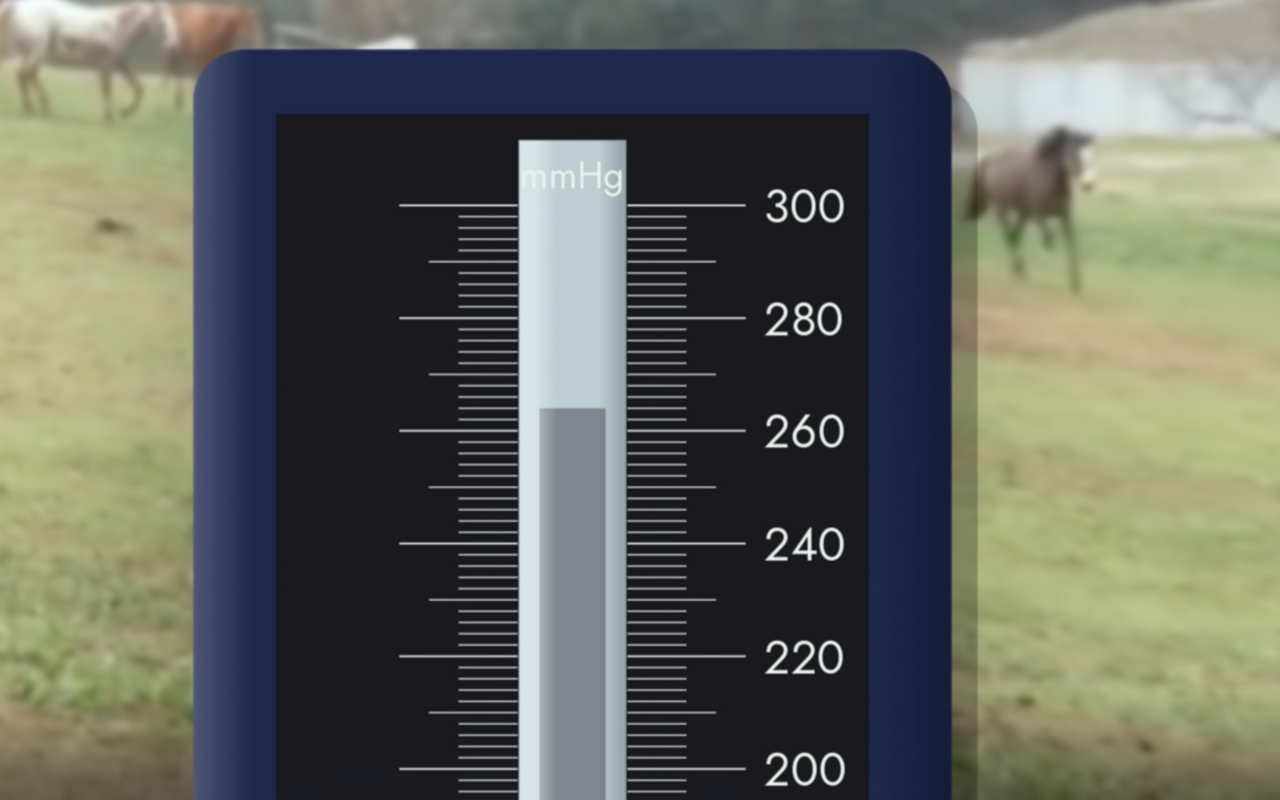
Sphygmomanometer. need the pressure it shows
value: 264 mmHg
